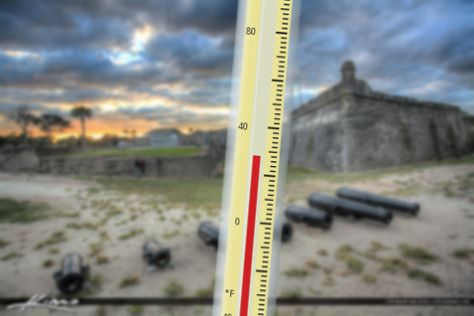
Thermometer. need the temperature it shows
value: 28 °F
